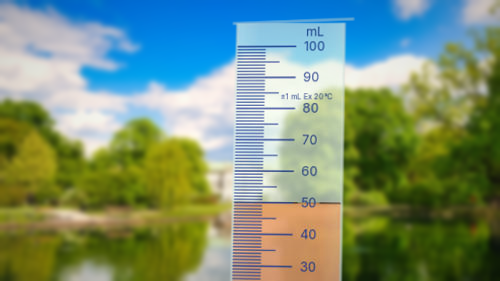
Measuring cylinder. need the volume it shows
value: 50 mL
